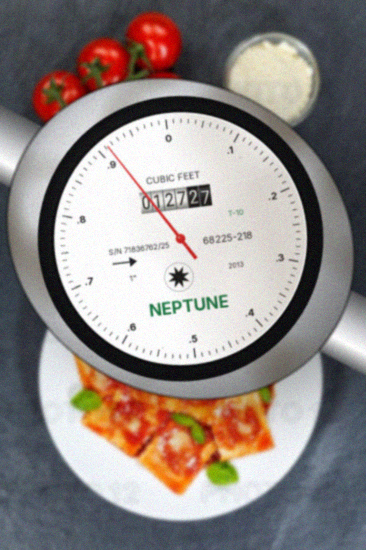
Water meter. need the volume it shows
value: 12726.91 ft³
